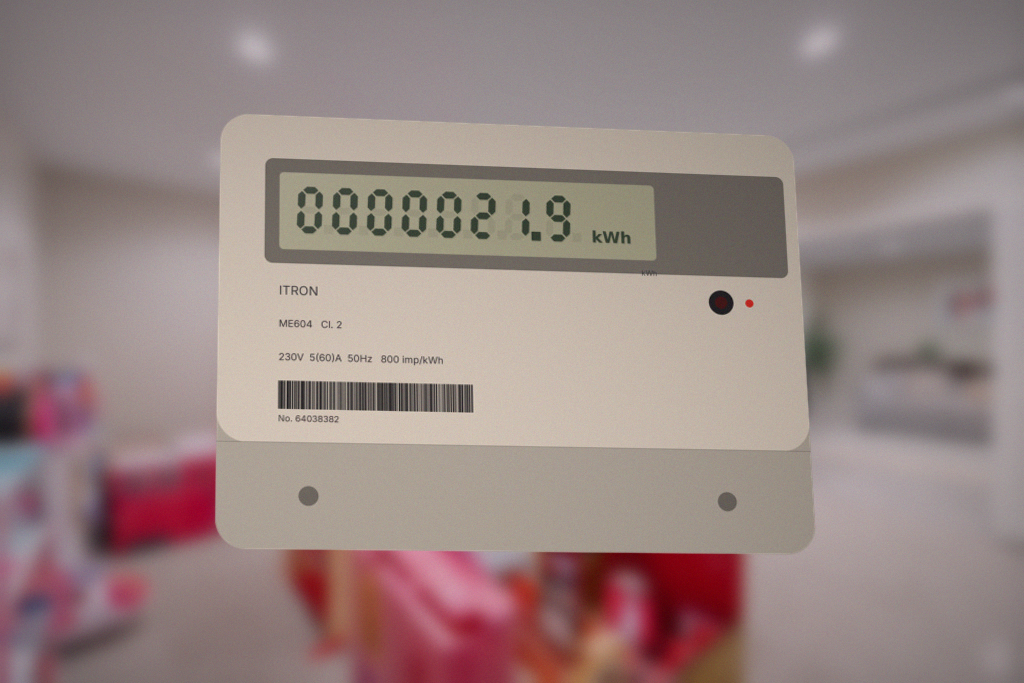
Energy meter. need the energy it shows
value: 21.9 kWh
